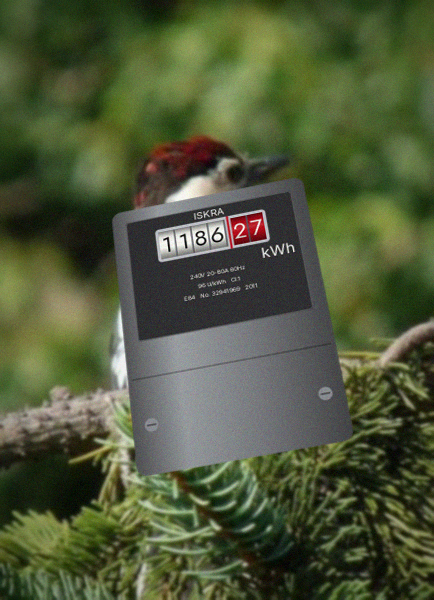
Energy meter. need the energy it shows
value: 1186.27 kWh
